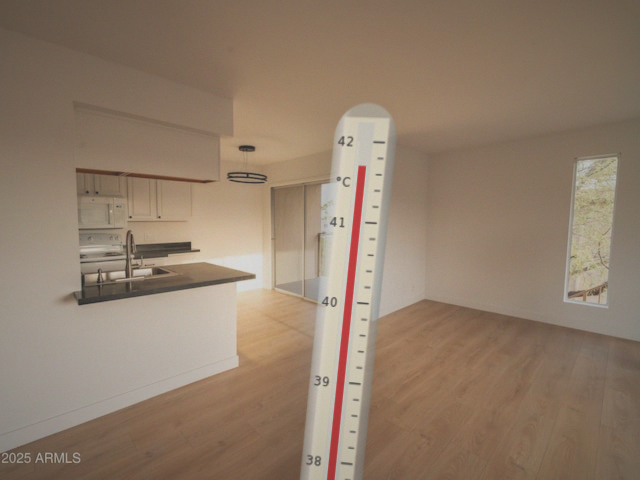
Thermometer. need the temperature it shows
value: 41.7 °C
